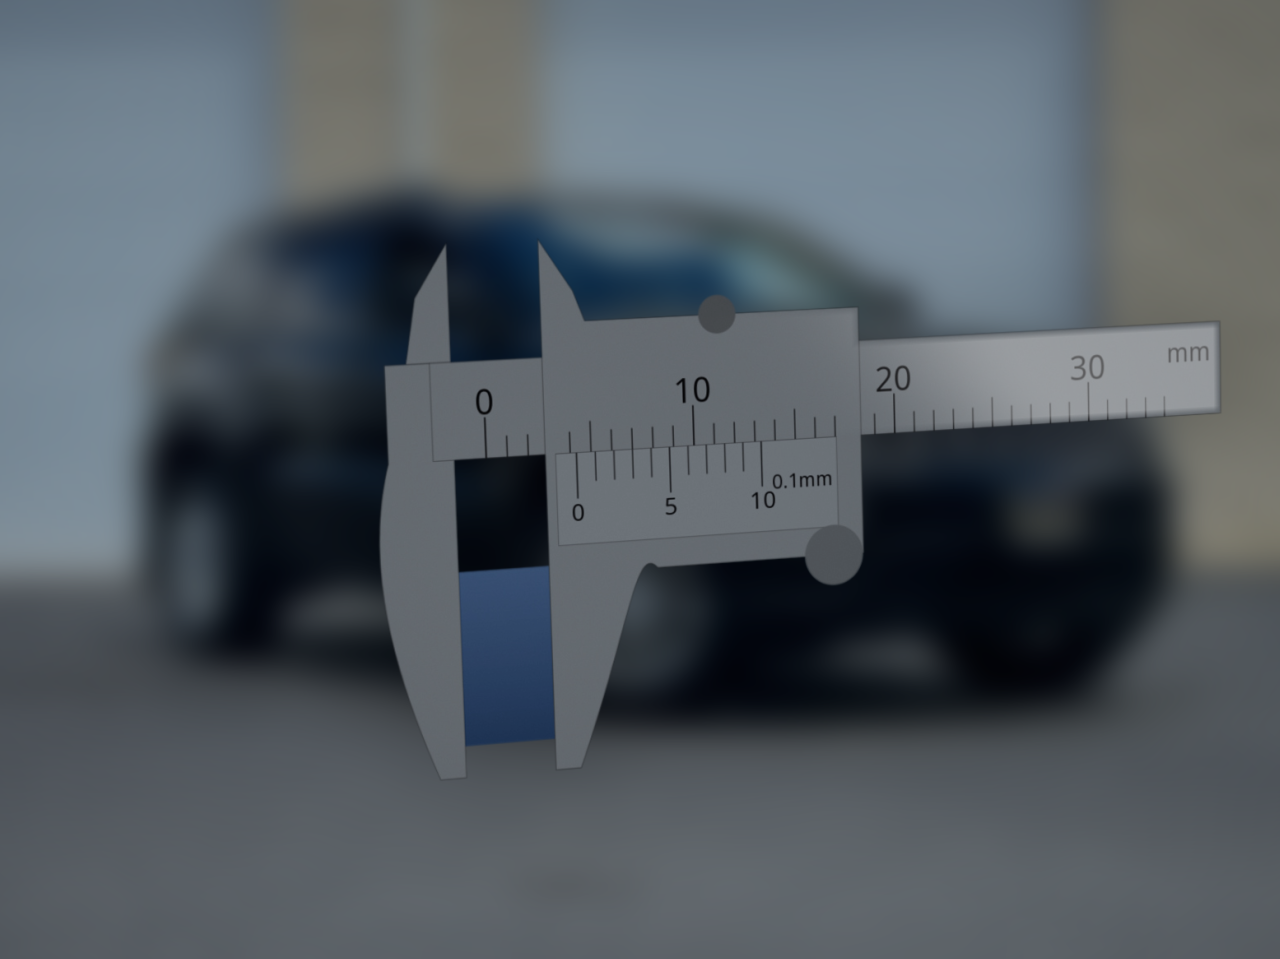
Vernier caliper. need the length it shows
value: 4.3 mm
